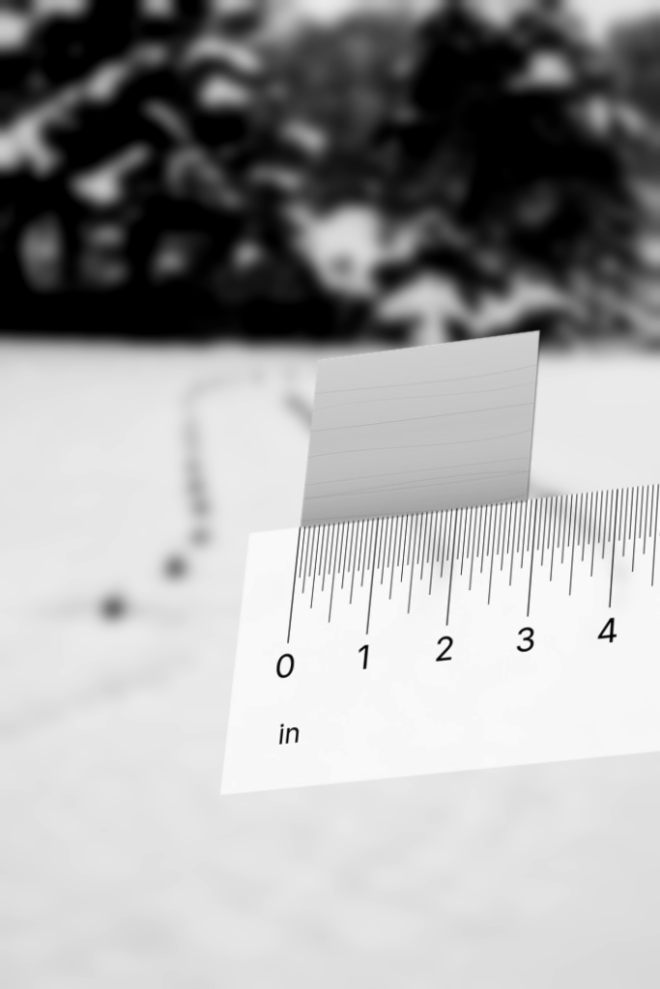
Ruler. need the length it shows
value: 2.875 in
